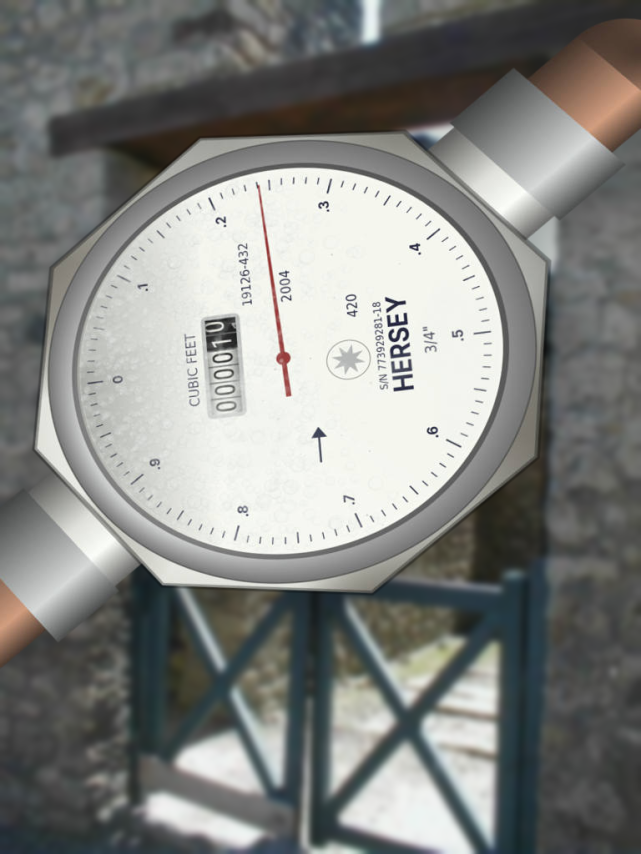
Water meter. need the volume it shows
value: 10.24 ft³
